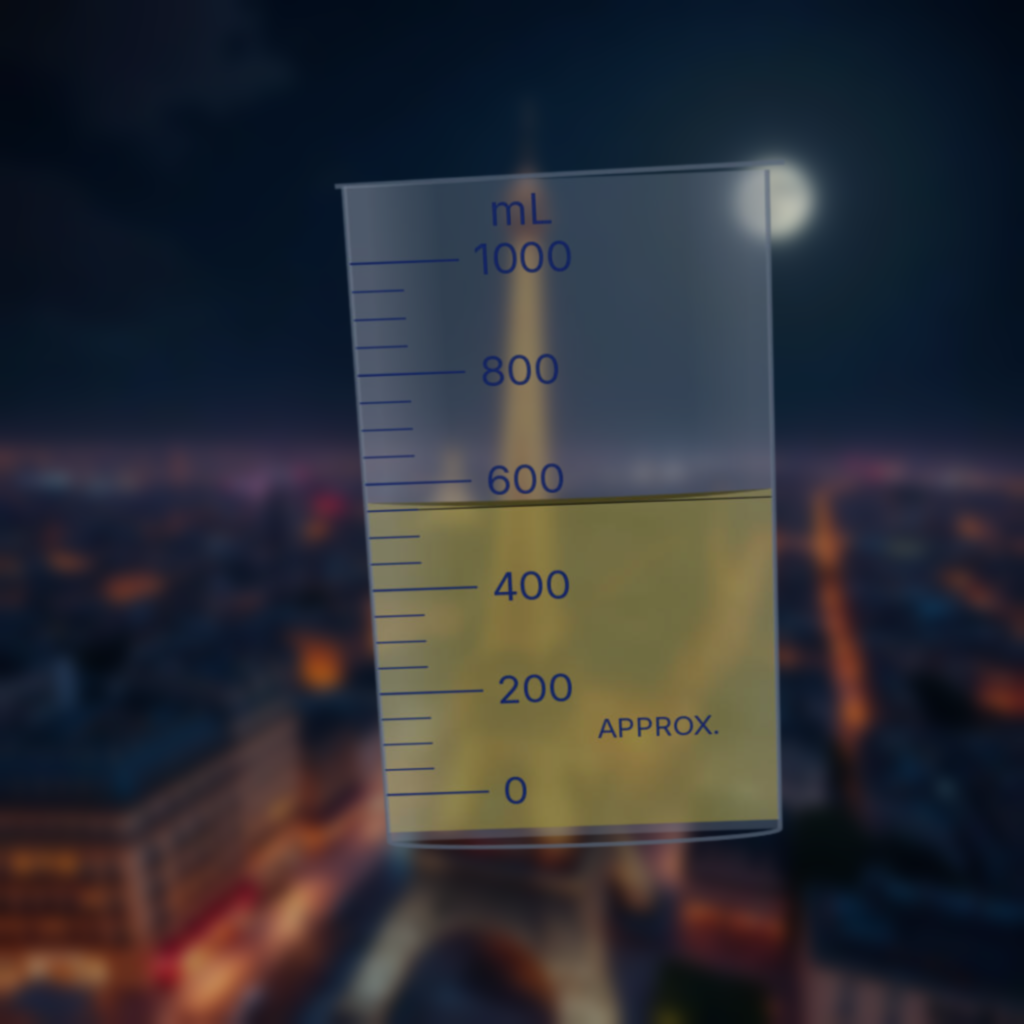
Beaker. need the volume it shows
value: 550 mL
